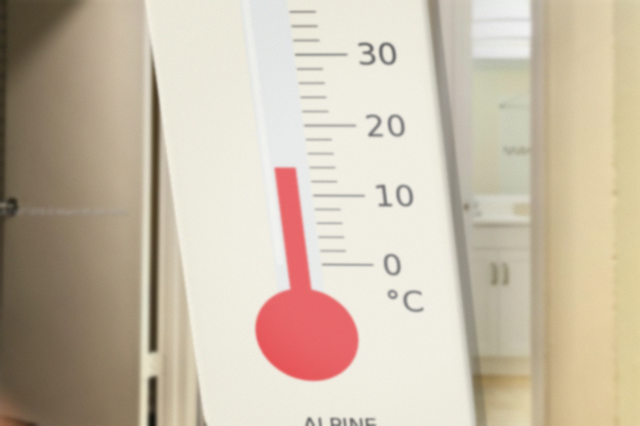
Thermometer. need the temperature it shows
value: 14 °C
